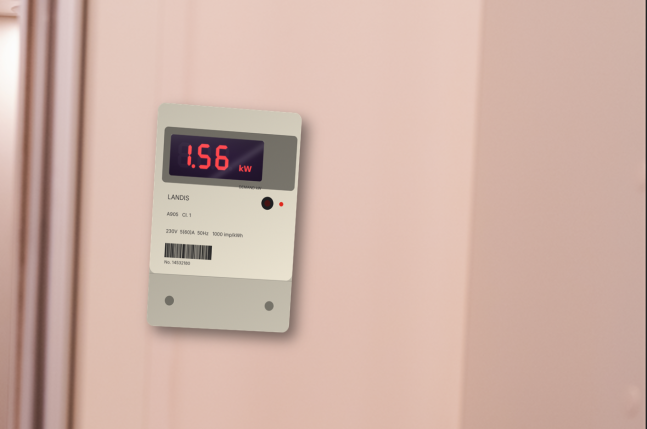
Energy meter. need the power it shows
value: 1.56 kW
